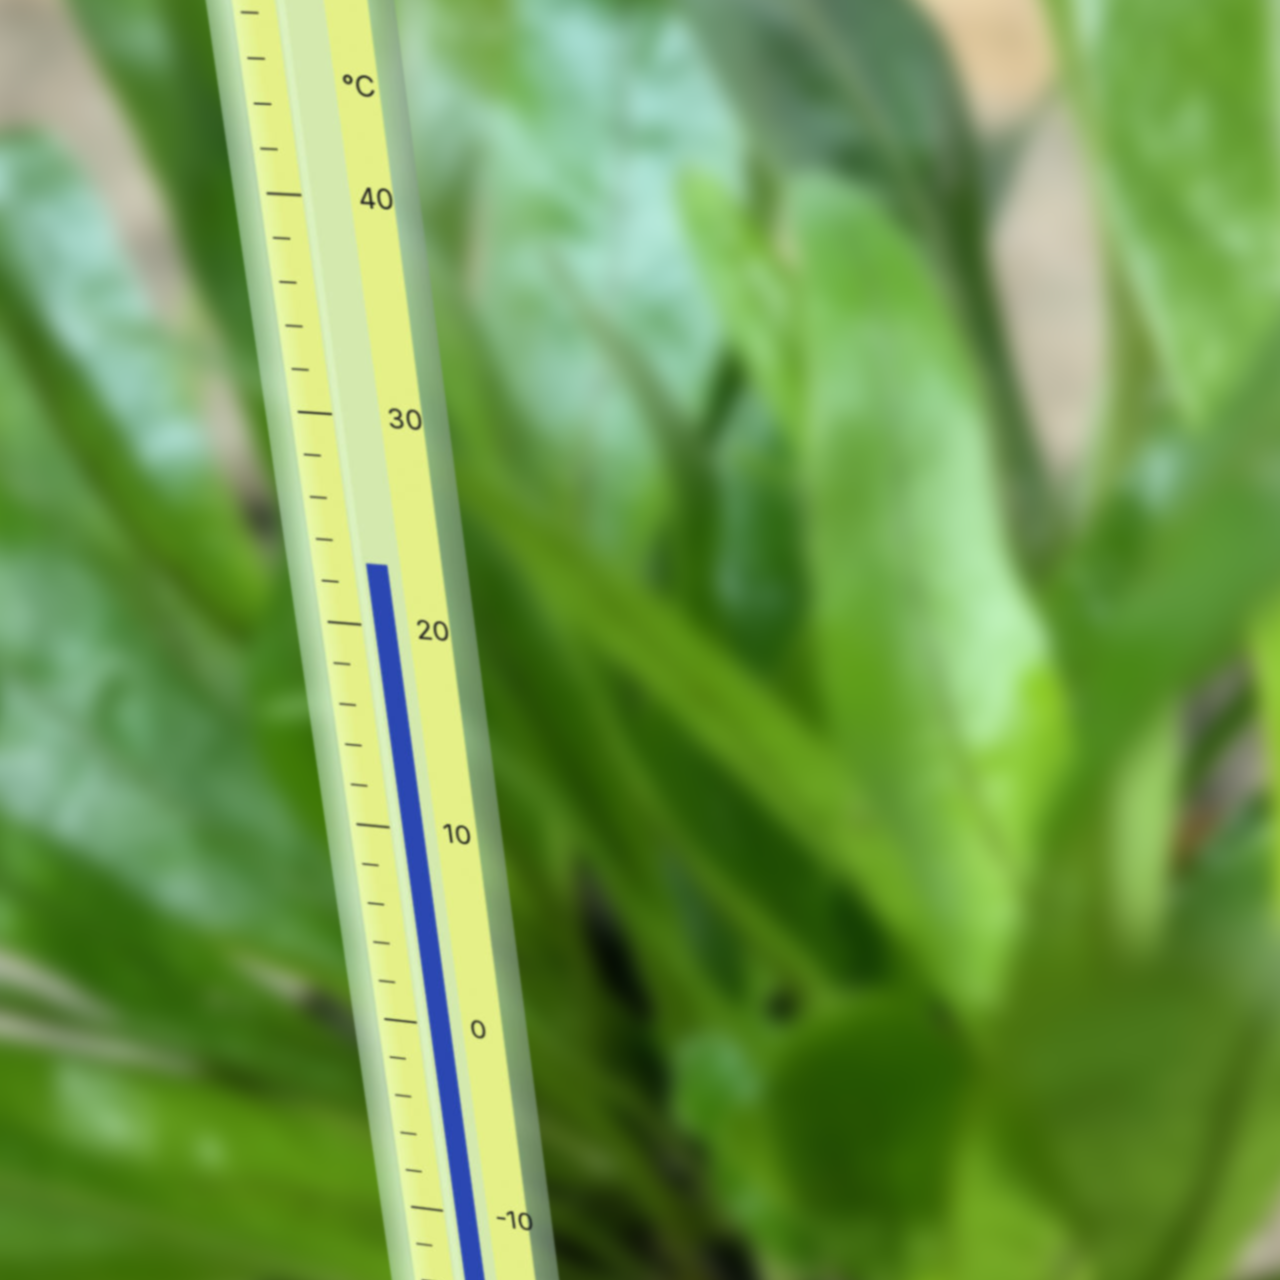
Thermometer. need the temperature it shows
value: 23 °C
